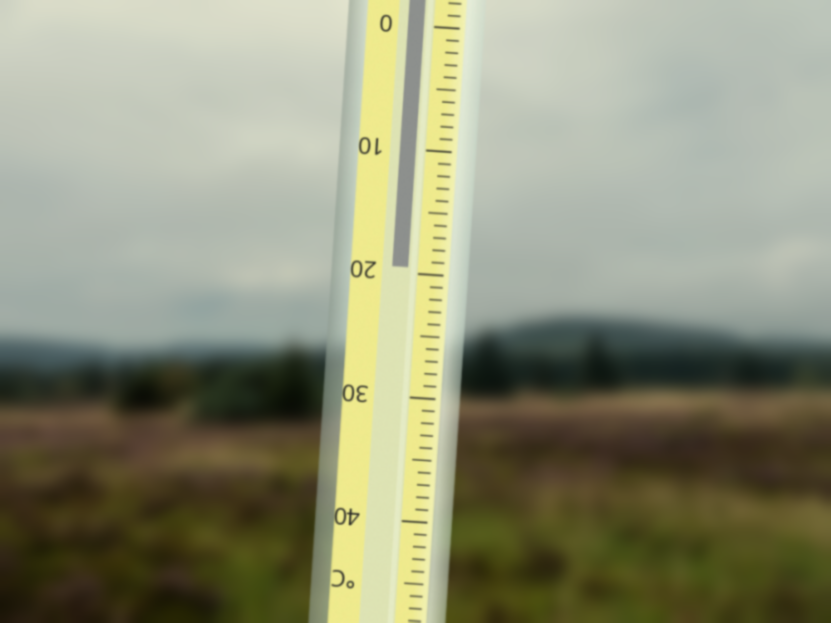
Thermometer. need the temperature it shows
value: 19.5 °C
